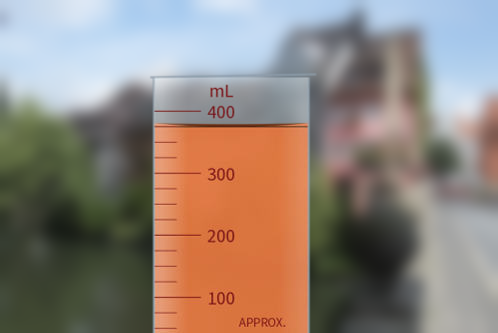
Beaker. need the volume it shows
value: 375 mL
